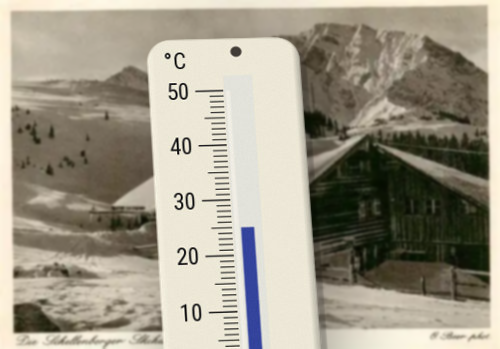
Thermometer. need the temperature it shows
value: 25 °C
